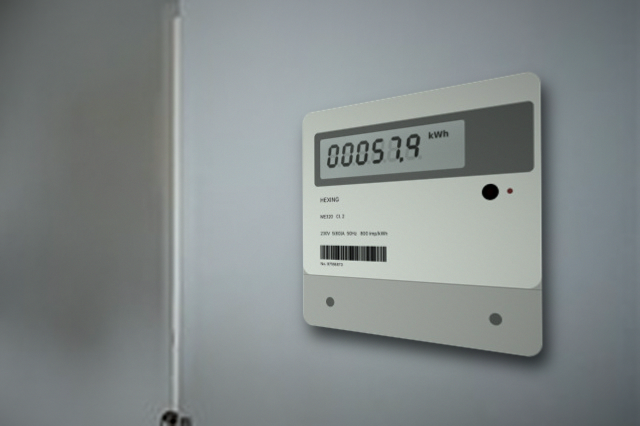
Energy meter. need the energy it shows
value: 57.9 kWh
